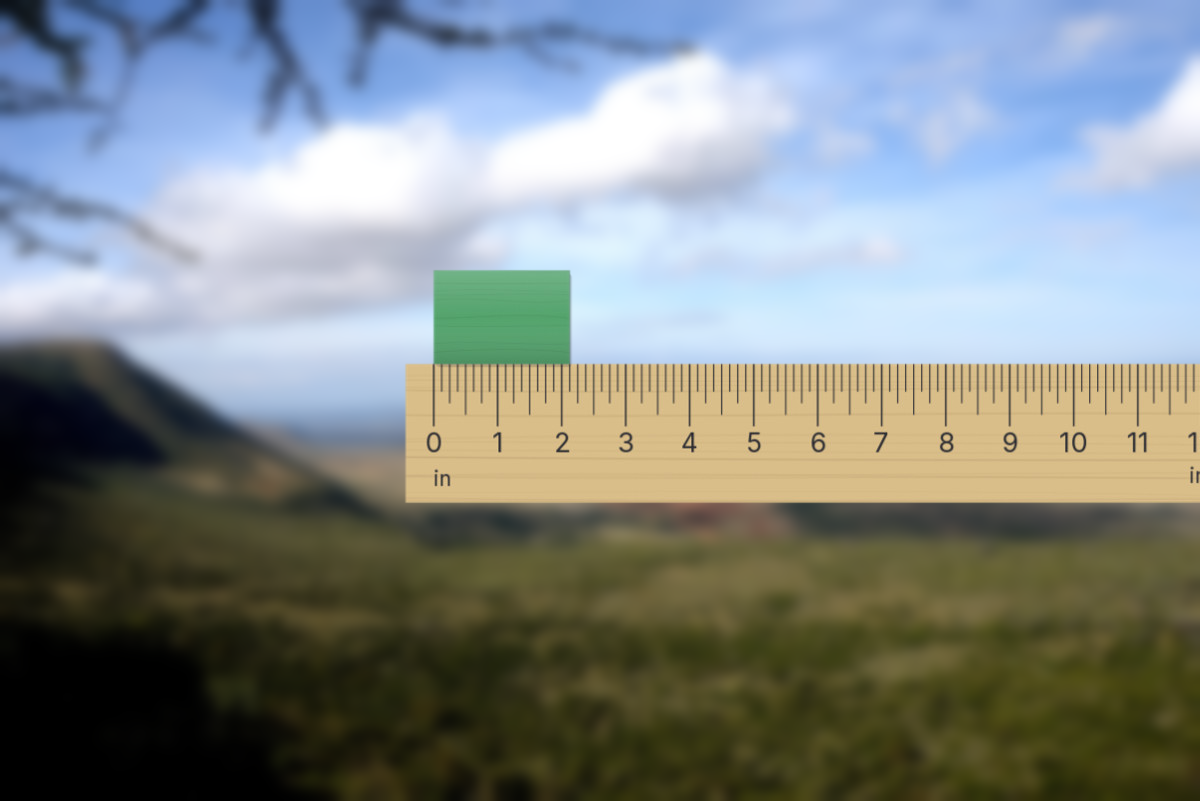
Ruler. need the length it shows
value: 2.125 in
